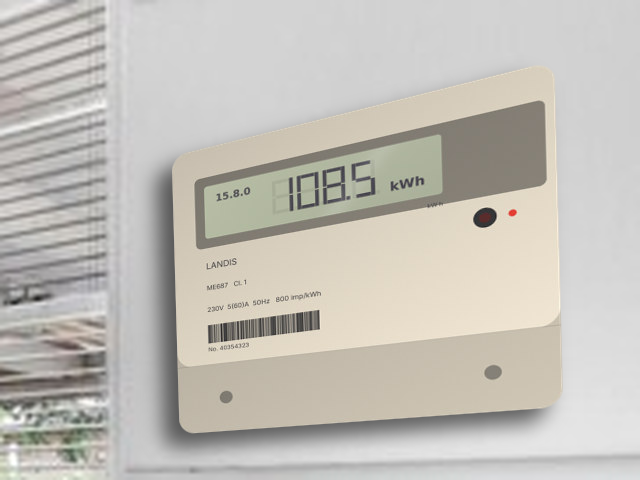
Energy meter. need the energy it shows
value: 108.5 kWh
